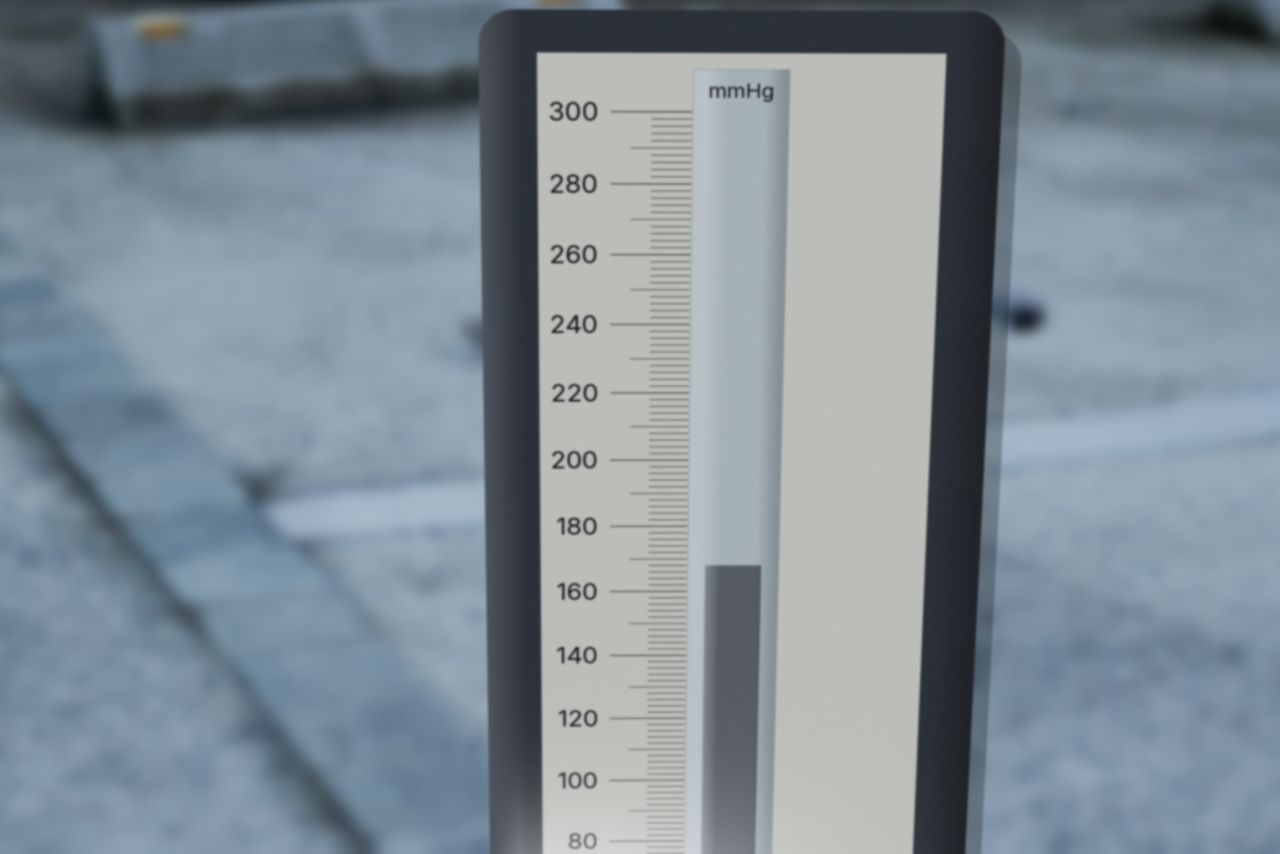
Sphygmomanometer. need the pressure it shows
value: 168 mmHg
